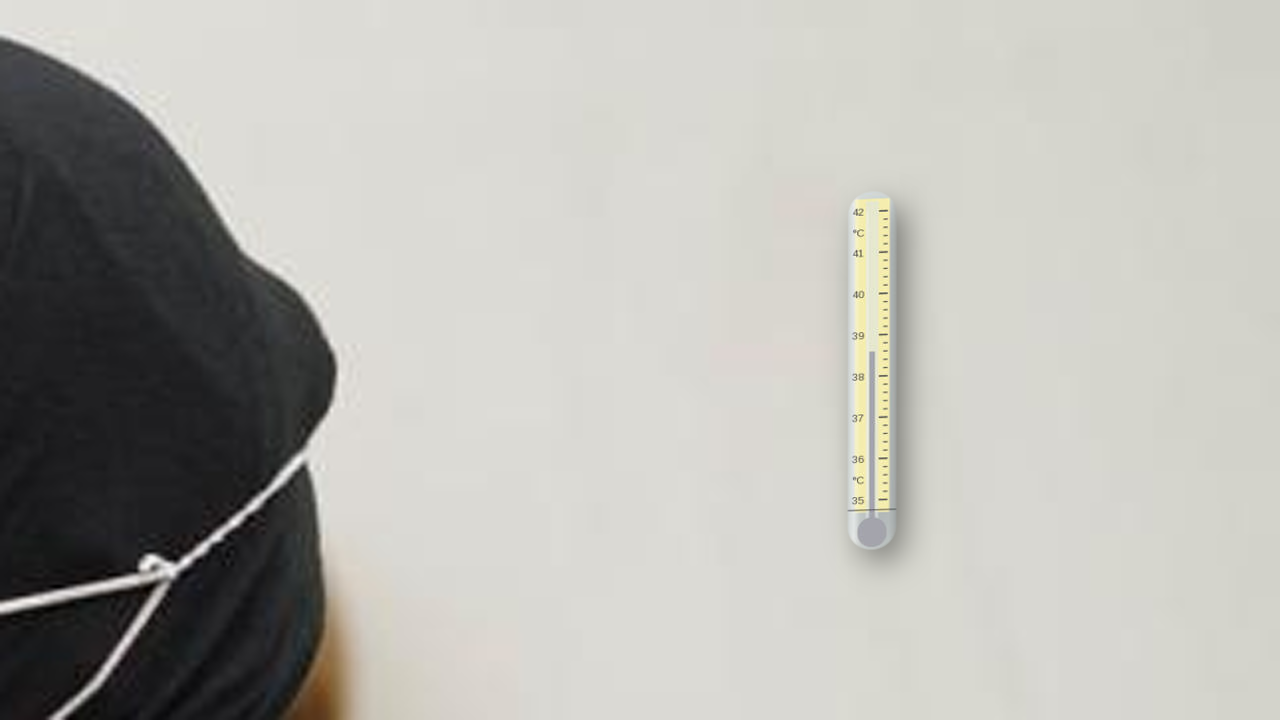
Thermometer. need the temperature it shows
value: 38.6 °C
